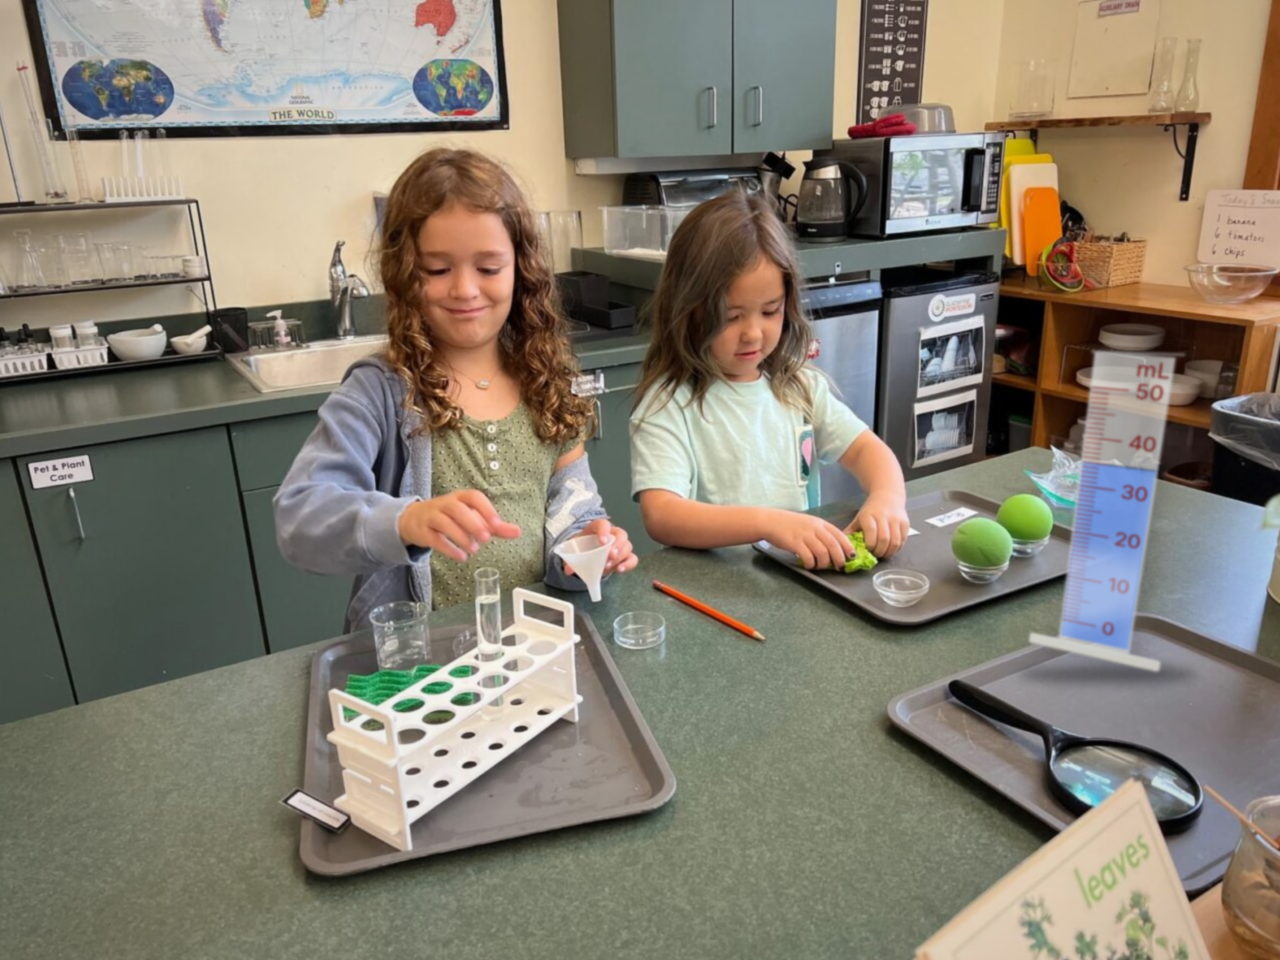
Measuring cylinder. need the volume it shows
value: 35 mL
